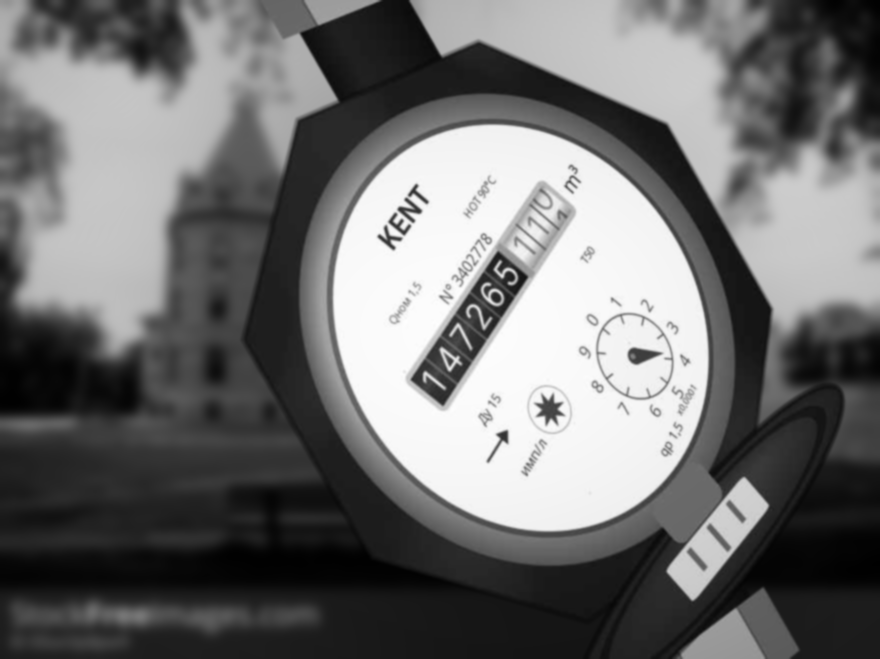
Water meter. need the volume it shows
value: 147265.1103 m³
